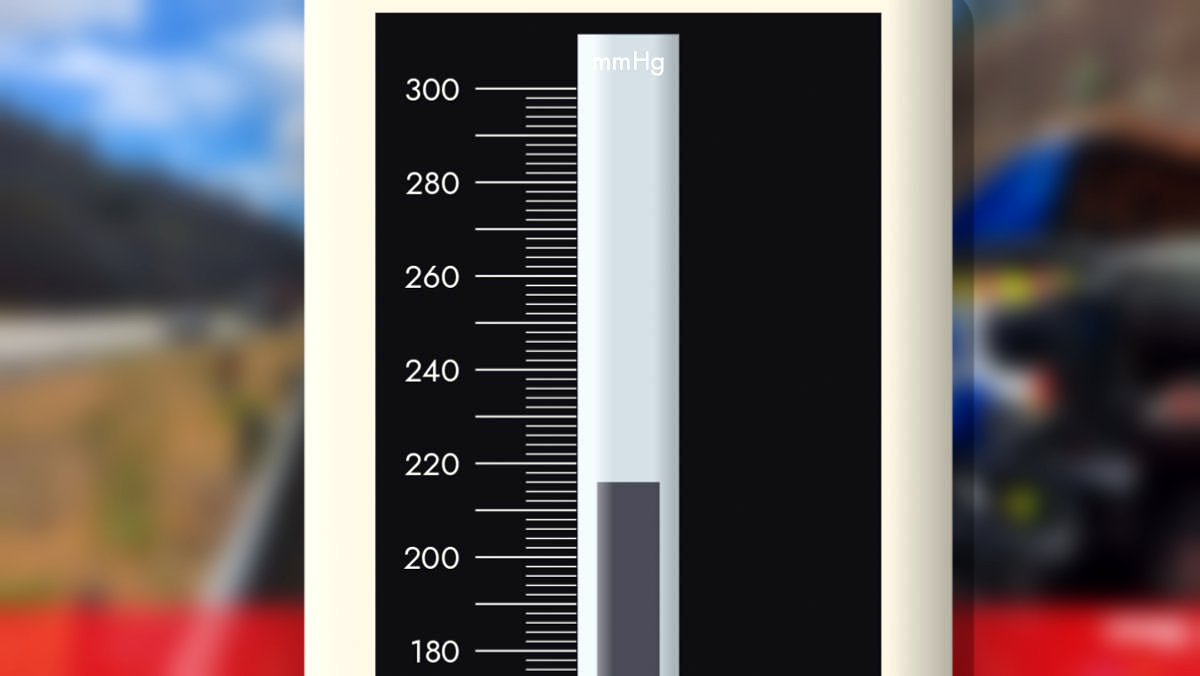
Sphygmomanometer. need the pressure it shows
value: 216 mmHg
